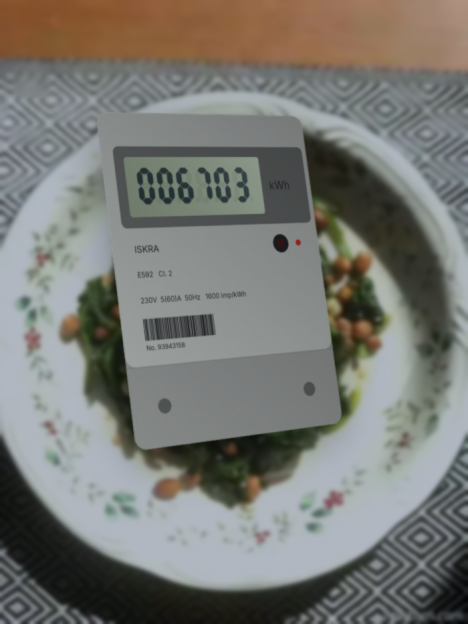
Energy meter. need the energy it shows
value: 6703 kWh
